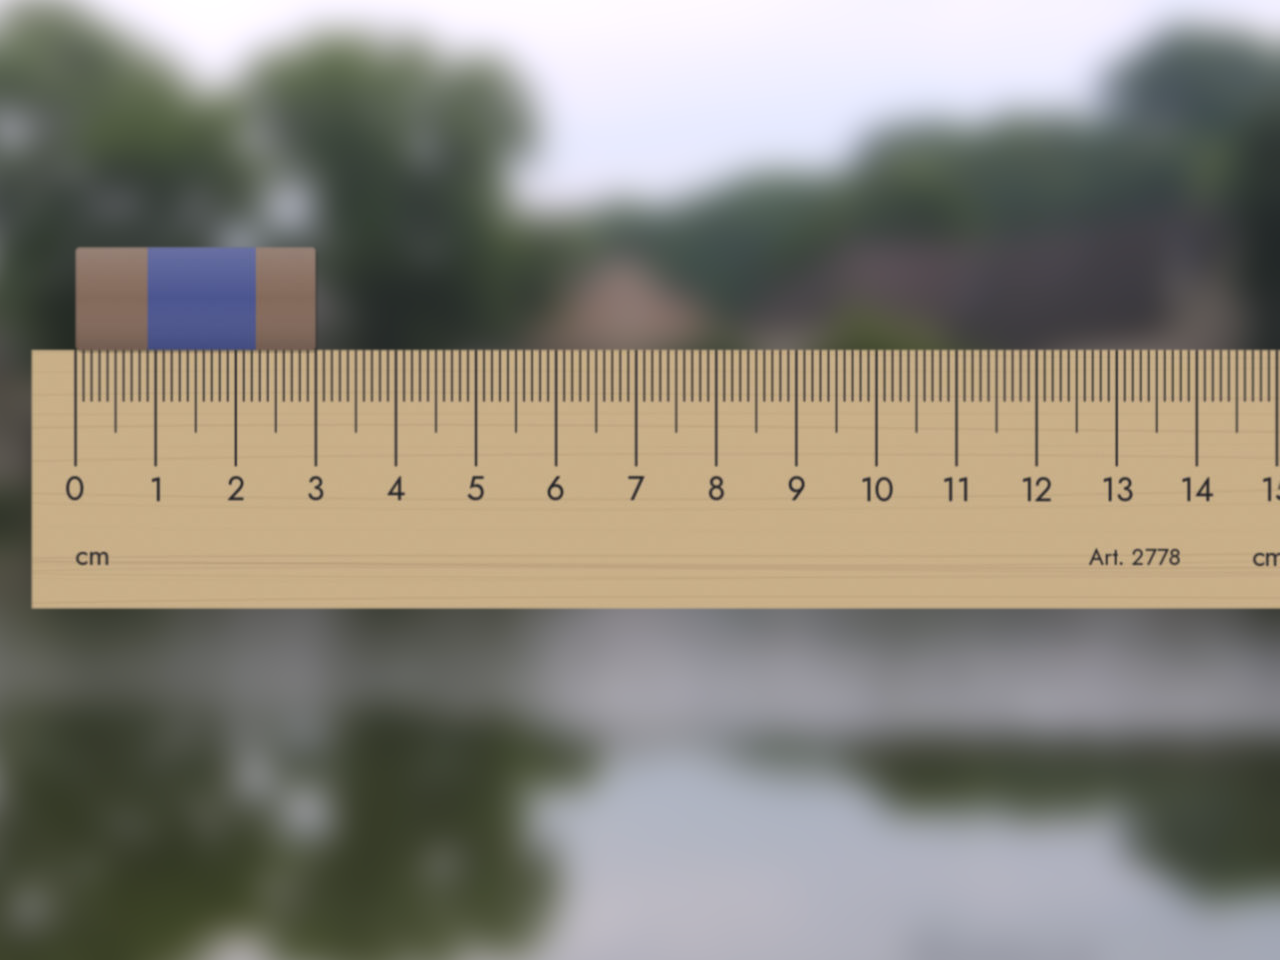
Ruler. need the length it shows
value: 3 cm
